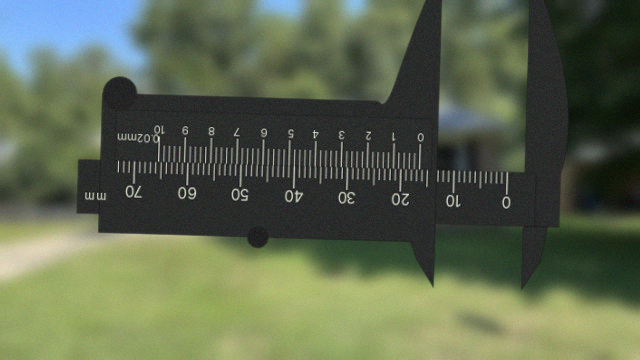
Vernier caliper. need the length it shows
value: 16.5 mm
